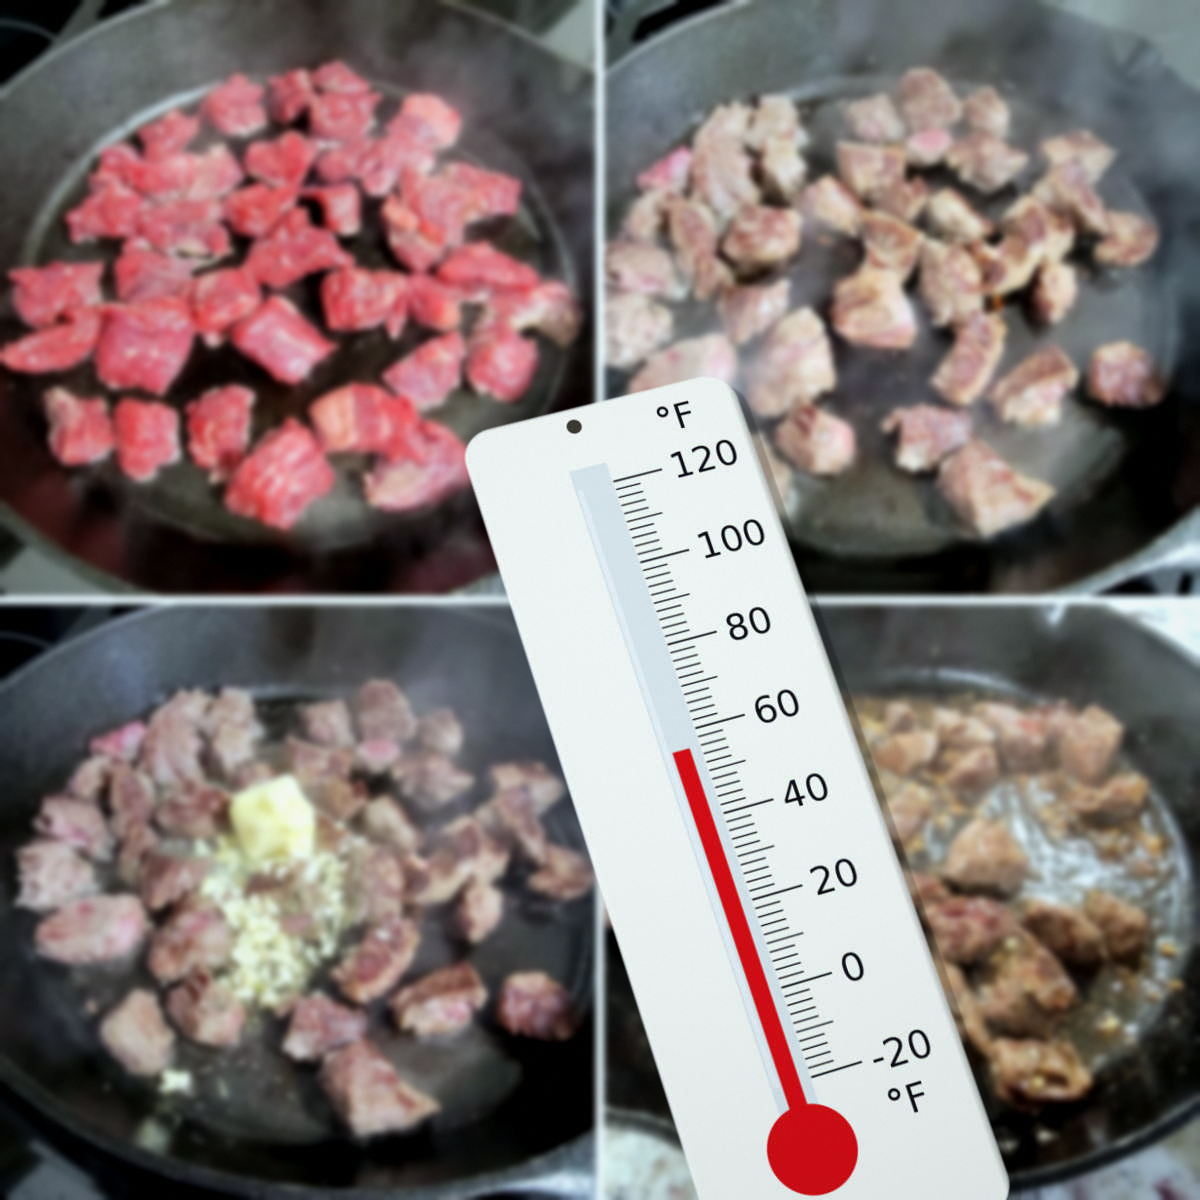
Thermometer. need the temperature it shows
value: 56 °F
